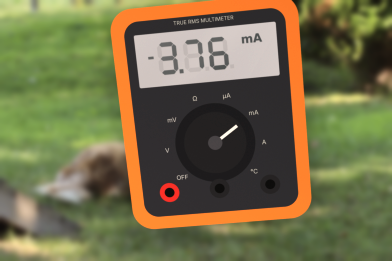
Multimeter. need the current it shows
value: -3.76 mA
